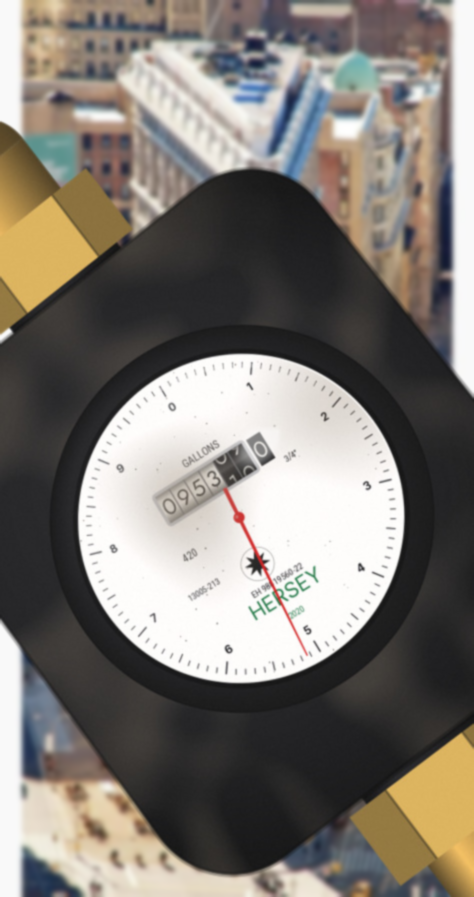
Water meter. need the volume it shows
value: 953095.1 gal
